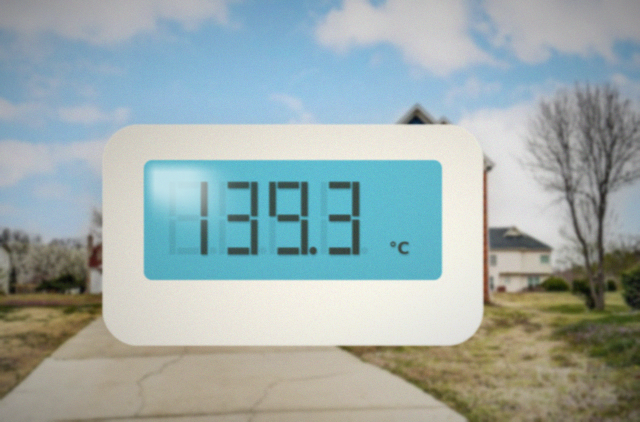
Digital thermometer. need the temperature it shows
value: 139.3 °C
